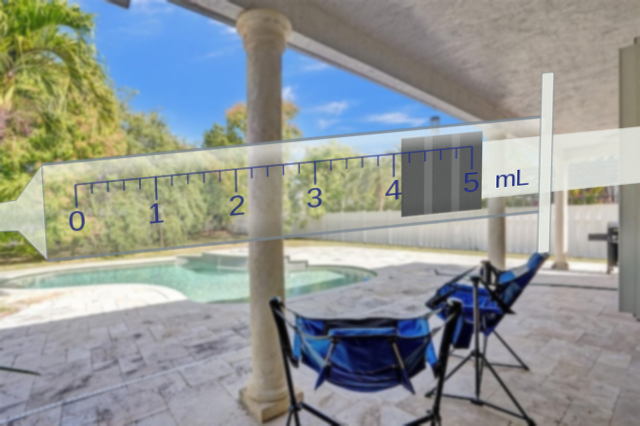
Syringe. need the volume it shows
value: 4.1 mL
